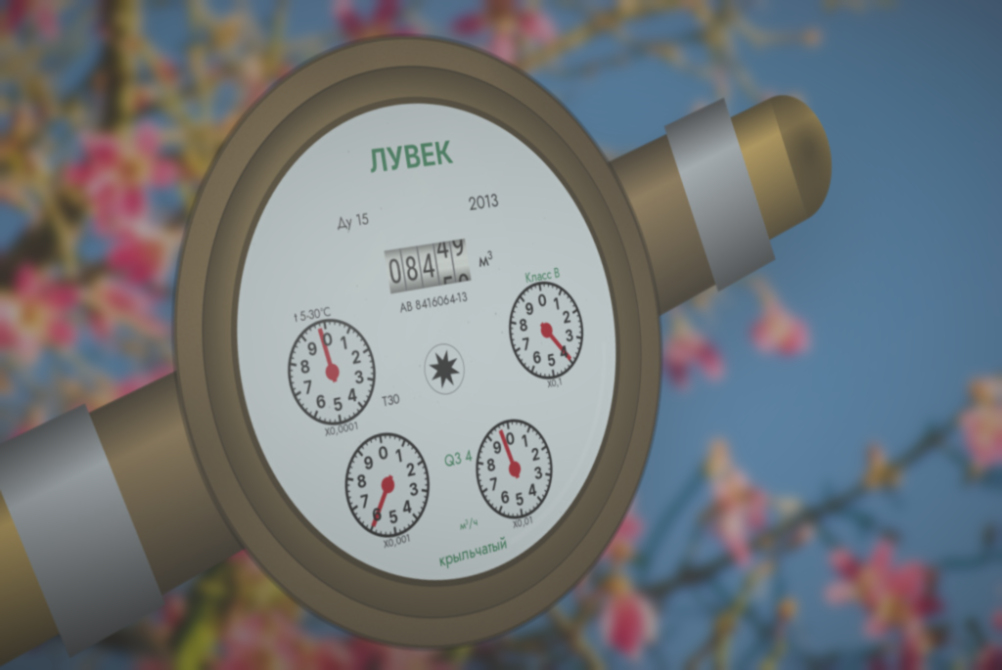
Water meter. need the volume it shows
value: 8449.3959 m³
